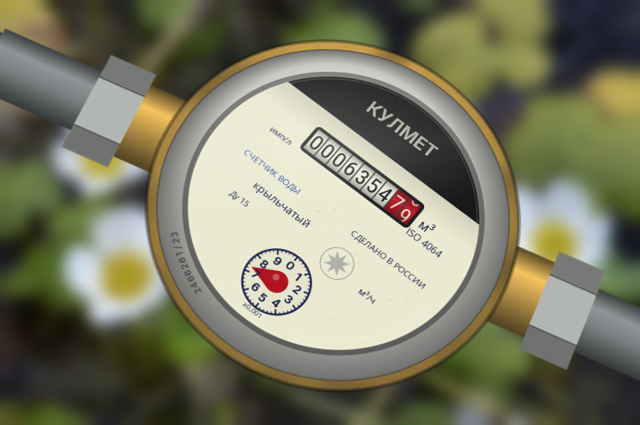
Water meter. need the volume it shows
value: 6354.787 m³
